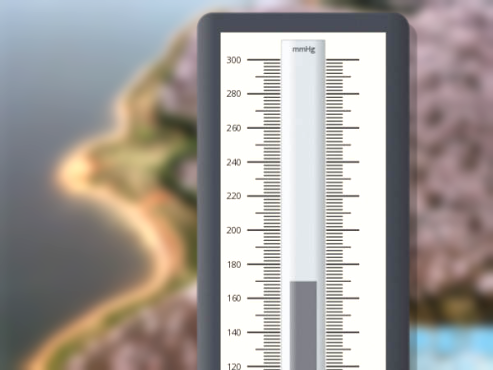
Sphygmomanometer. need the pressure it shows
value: 170 mmHg
